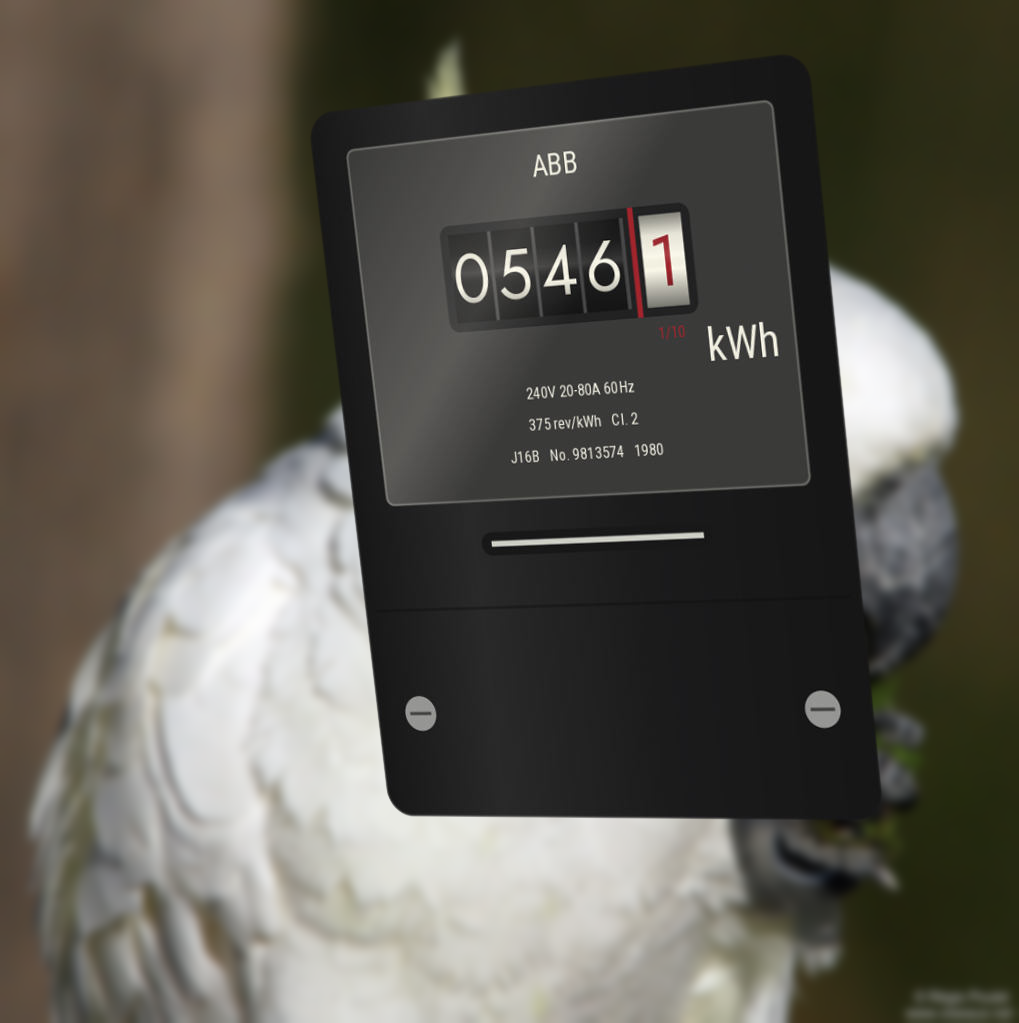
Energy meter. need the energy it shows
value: 546.1 kWh
